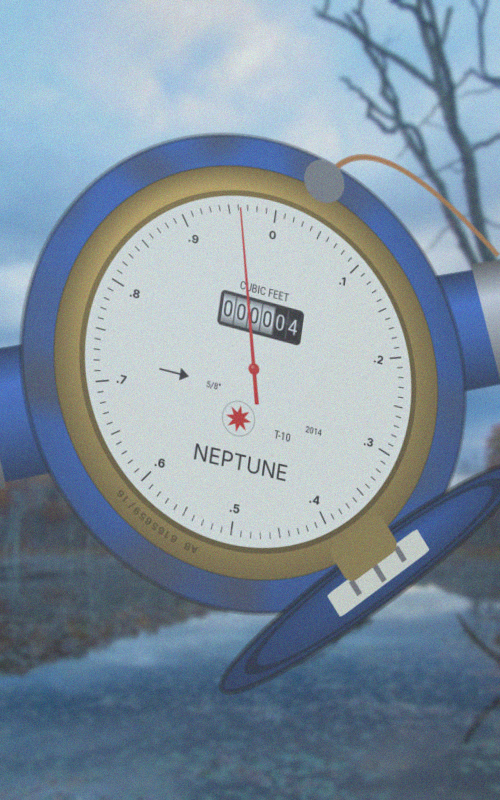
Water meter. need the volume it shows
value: 3.96 ft³
